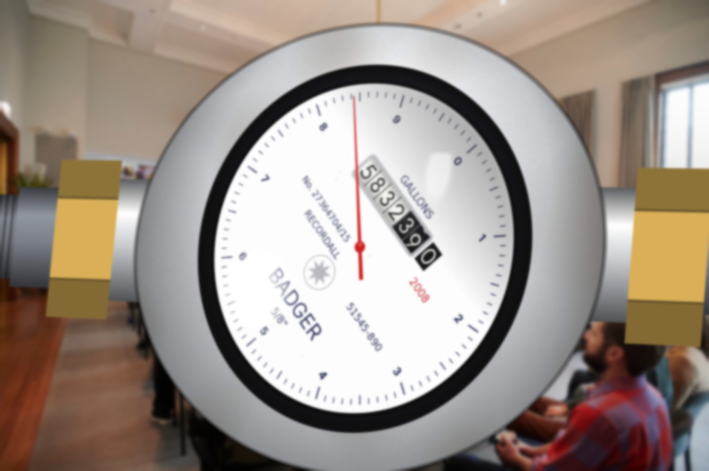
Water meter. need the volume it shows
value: 5832388.4 gal
